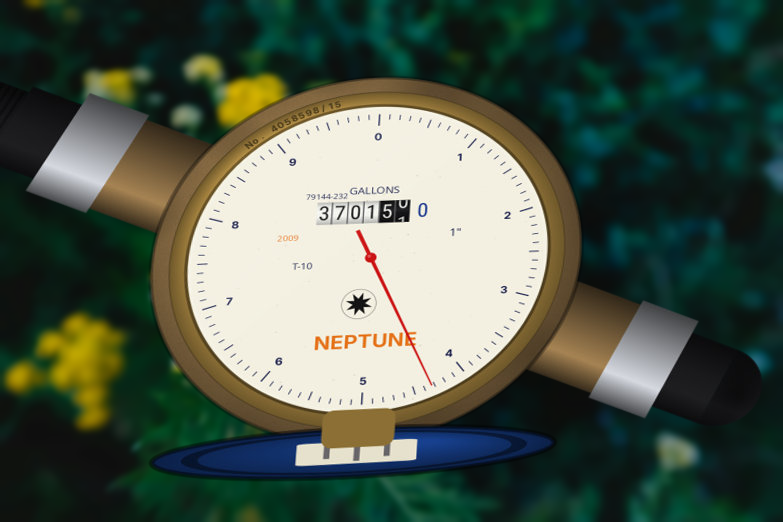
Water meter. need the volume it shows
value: 3701504.3 gal
